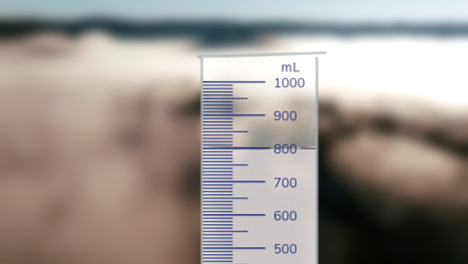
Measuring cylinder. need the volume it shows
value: 800 mL
